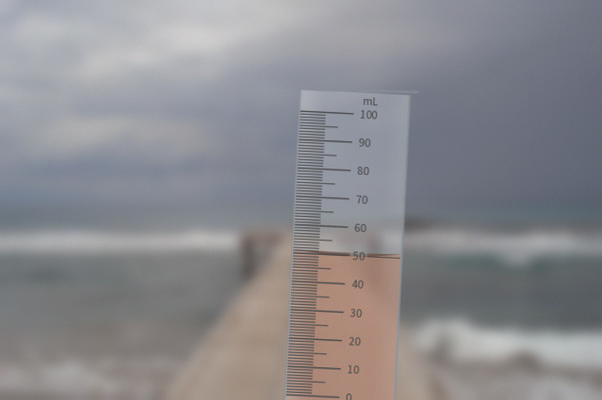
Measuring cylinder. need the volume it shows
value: 50 mL
